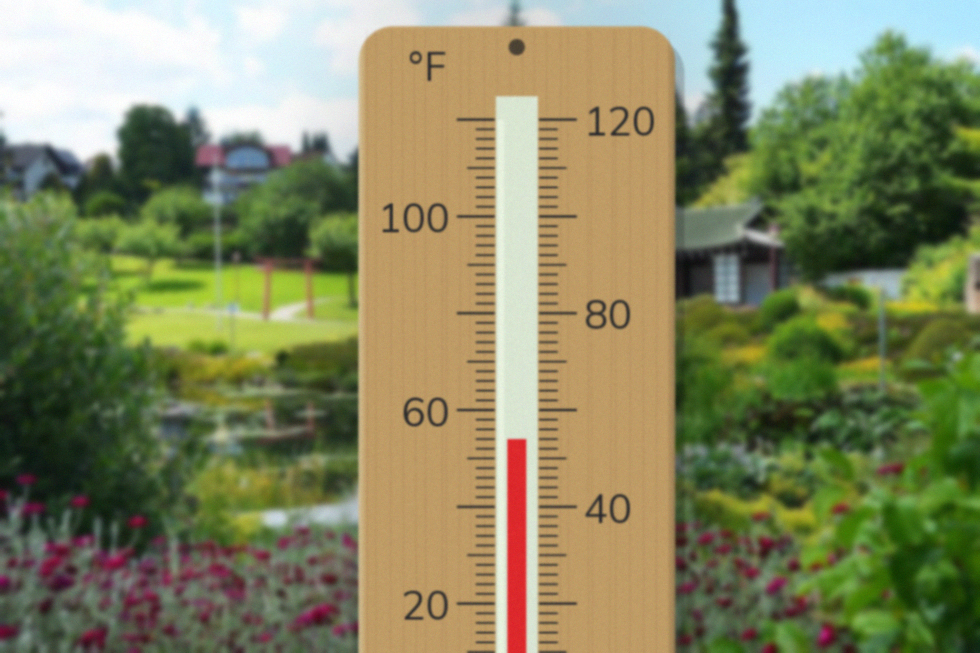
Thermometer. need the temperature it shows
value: 54 °F
